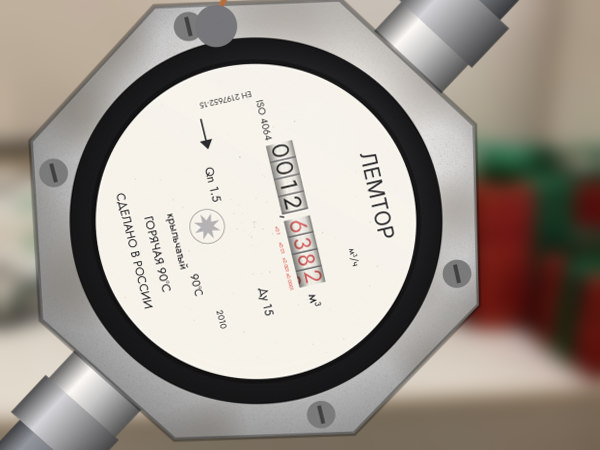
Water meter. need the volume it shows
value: 12.6382 m³
